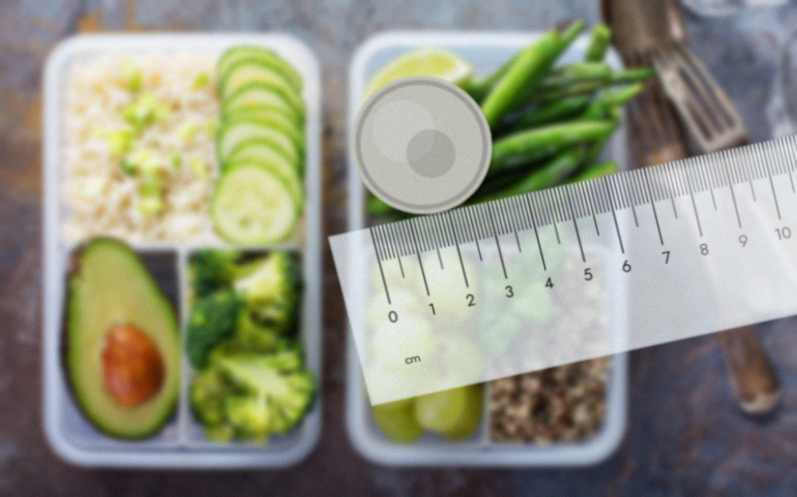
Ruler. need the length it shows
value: 3.5 cm
